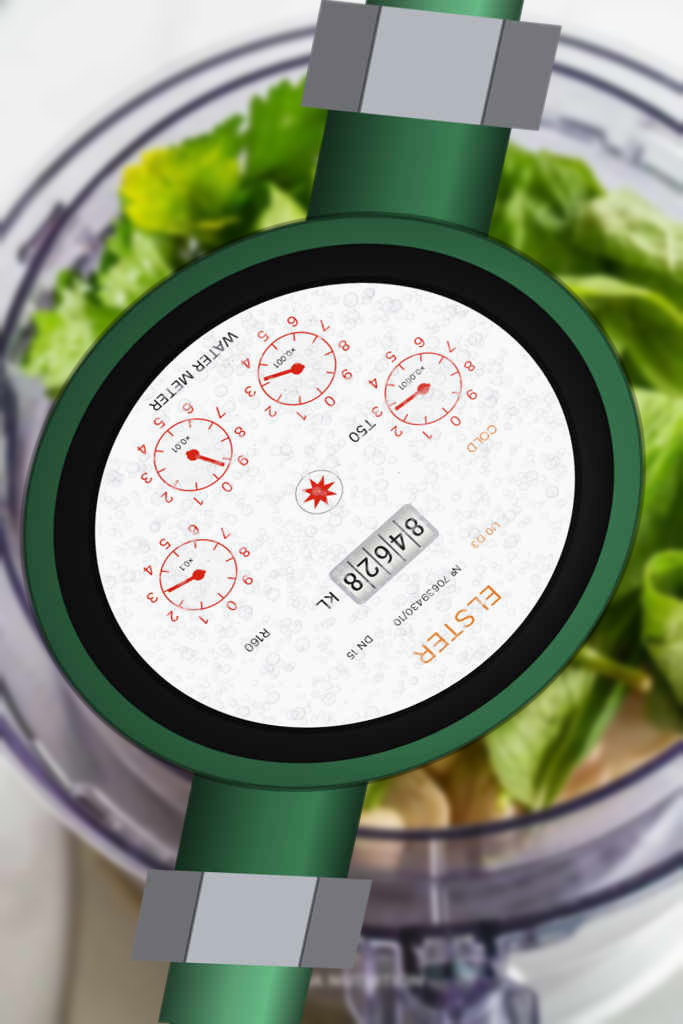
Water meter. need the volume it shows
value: 84628.2932 kL
